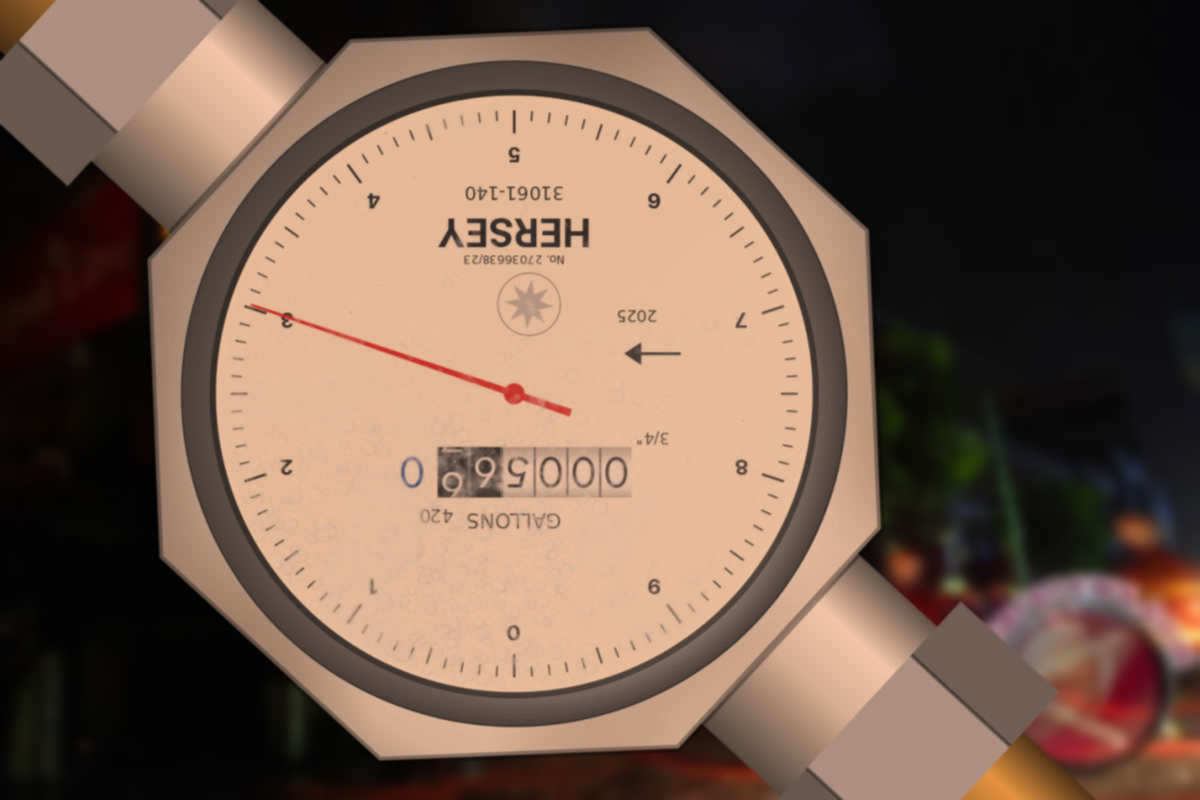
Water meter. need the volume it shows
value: 5663.0 gal
